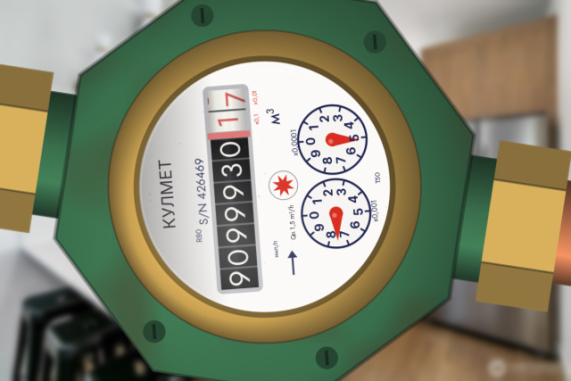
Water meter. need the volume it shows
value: 9099930.1675 m³
